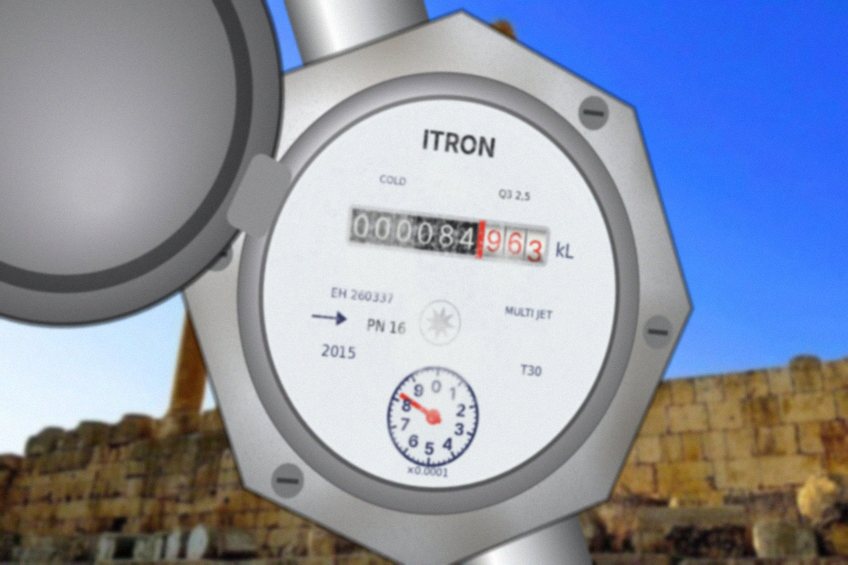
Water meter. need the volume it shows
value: 84.9628 kL
